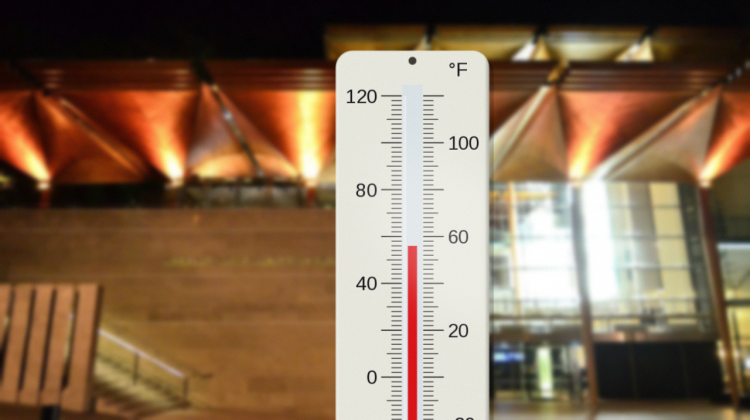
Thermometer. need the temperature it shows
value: 56 °F
